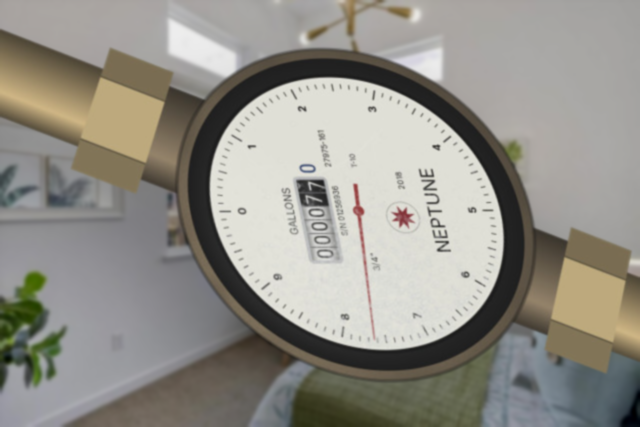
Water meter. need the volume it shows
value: 767.6 gal
